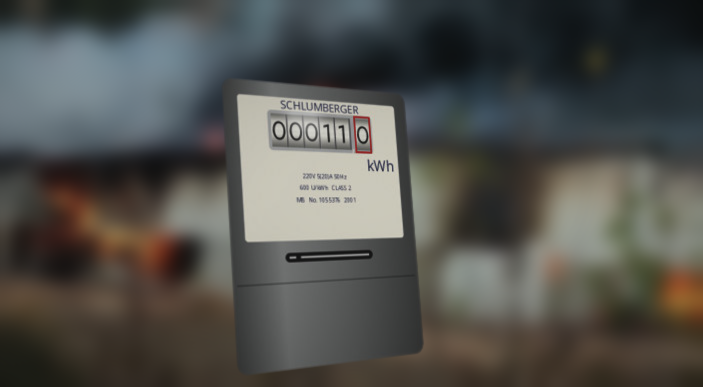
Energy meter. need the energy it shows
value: 11.0 kWh
